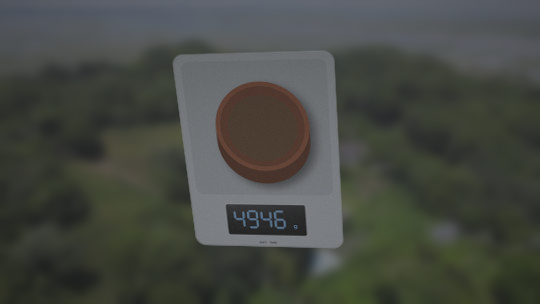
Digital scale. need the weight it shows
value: 4946 g
